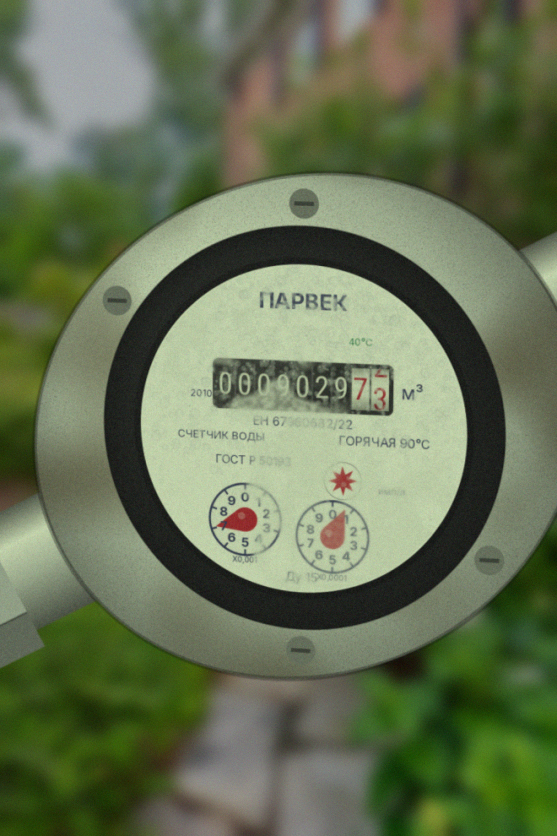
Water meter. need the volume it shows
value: 9029.7270 m³
